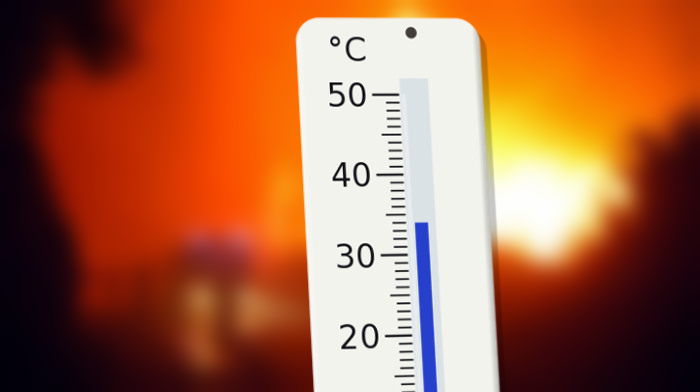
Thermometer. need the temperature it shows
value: 34 °C
